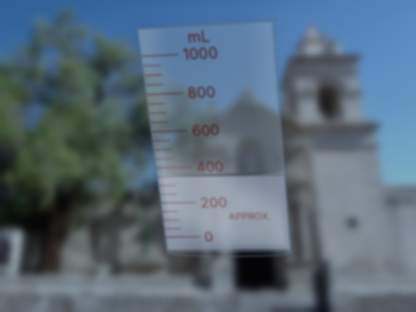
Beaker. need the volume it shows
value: 350 mL
